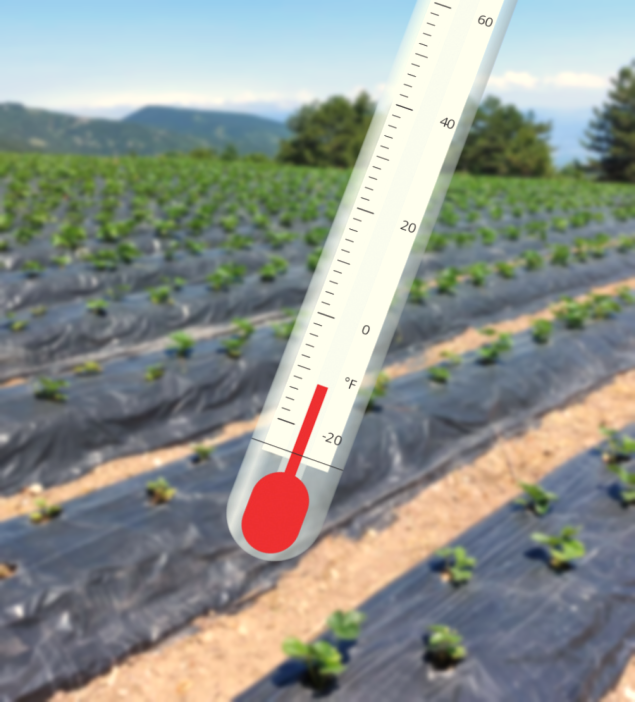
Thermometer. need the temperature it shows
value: -12 °F
